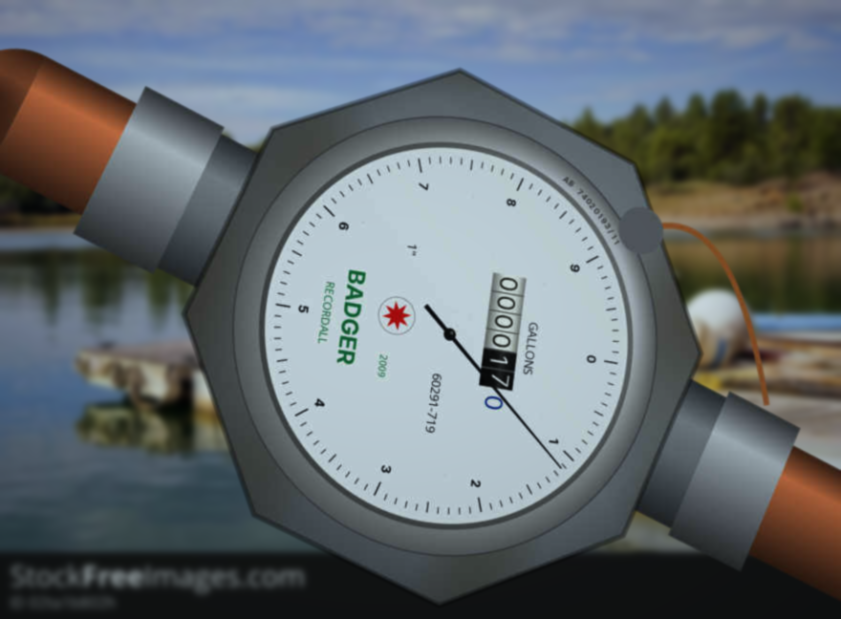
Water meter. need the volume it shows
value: 171.1 gal
